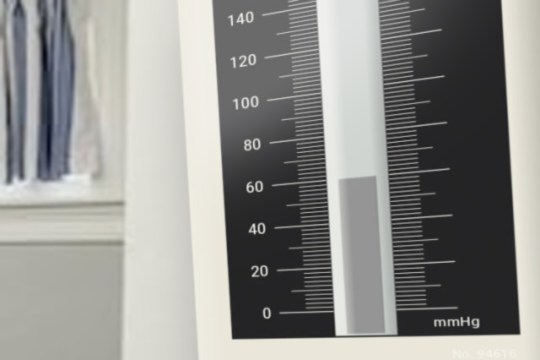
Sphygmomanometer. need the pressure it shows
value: 60 mmHg
